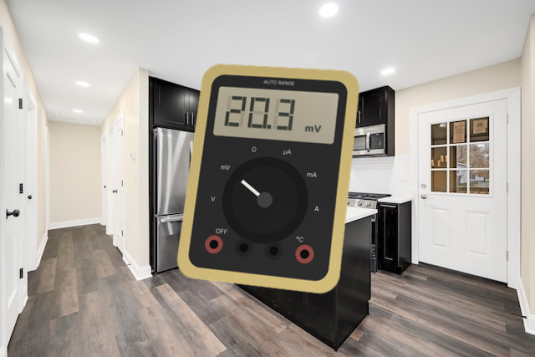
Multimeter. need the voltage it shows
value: 20.3 mV
